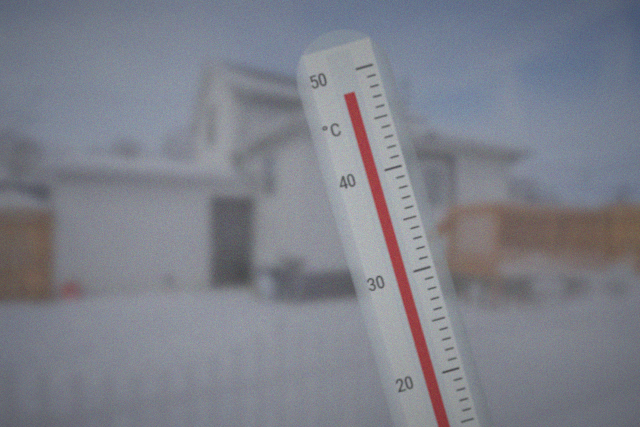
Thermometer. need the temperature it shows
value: 48 °C
